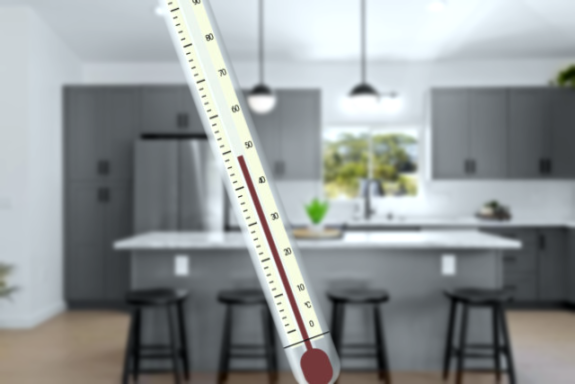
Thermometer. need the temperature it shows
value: 48 °C
